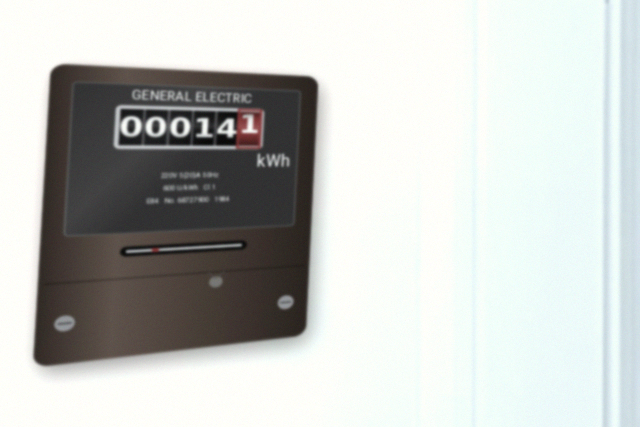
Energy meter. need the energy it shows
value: 14.1 kWh
